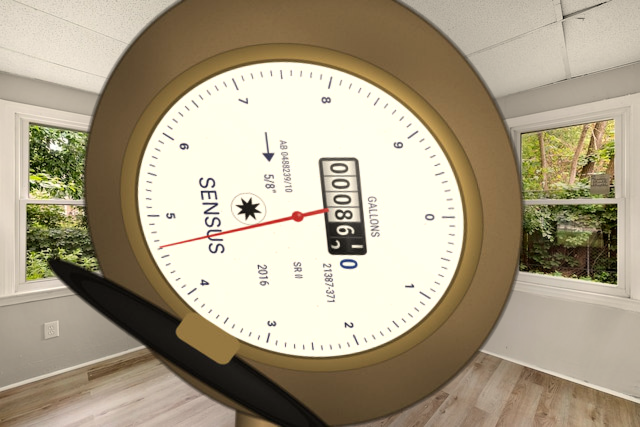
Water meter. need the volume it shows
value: 8614.6 gal
